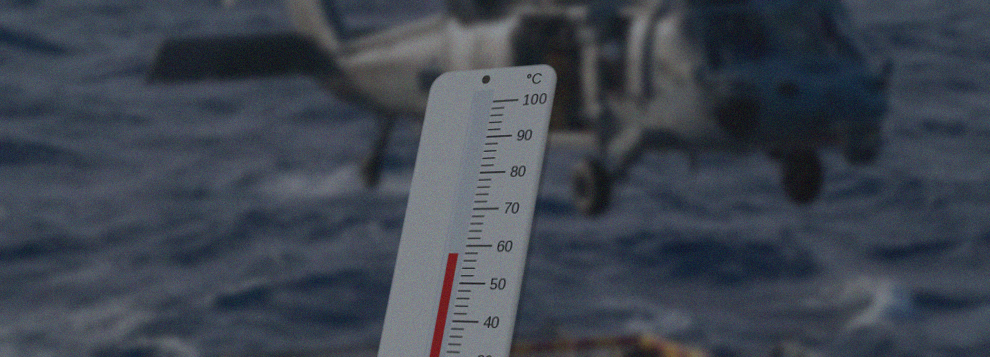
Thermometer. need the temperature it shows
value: 58 °C
